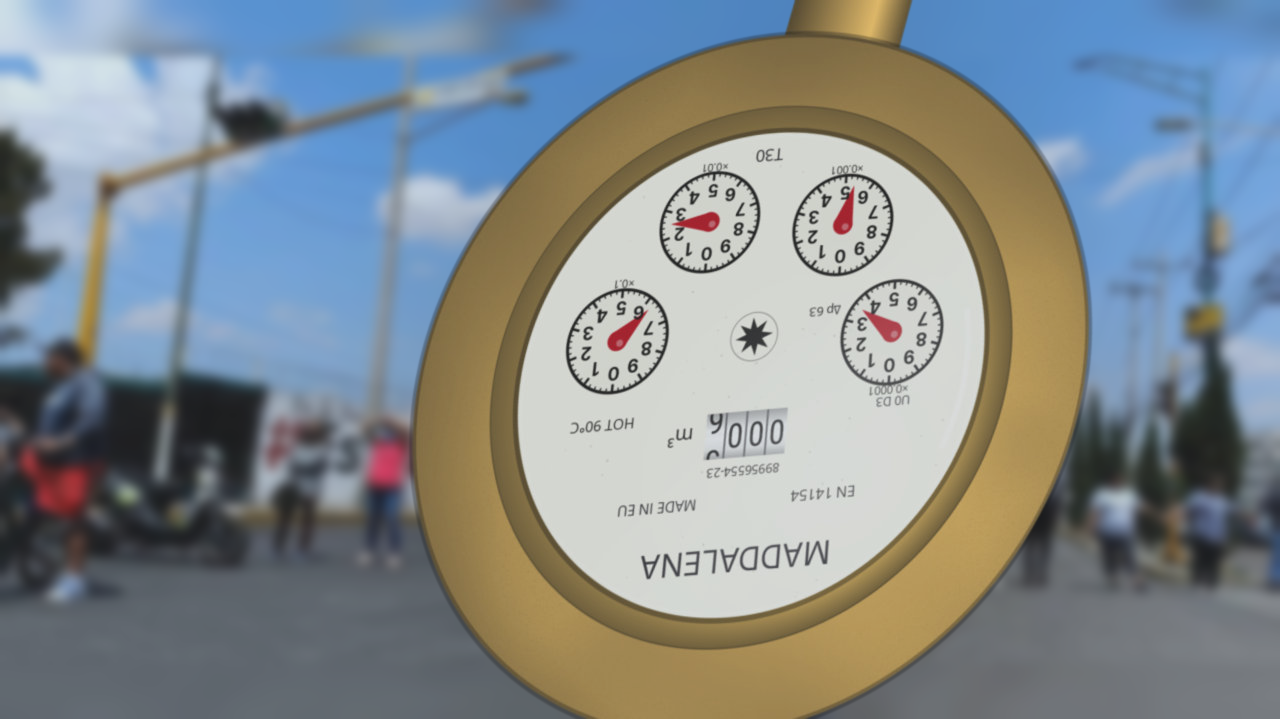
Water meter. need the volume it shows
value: 5.6253 m³
